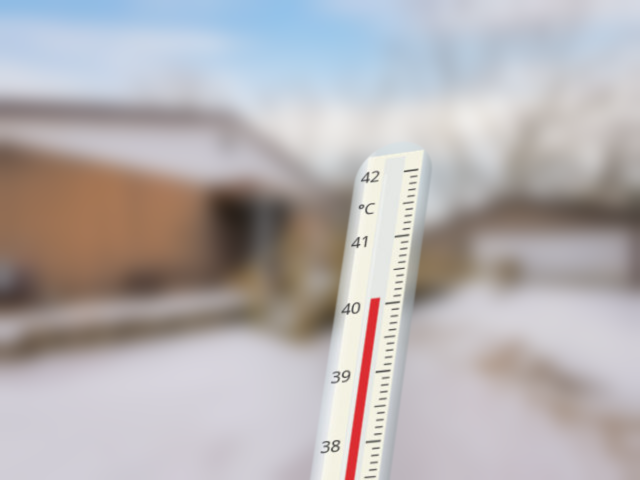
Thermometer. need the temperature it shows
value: 40.1 °C
